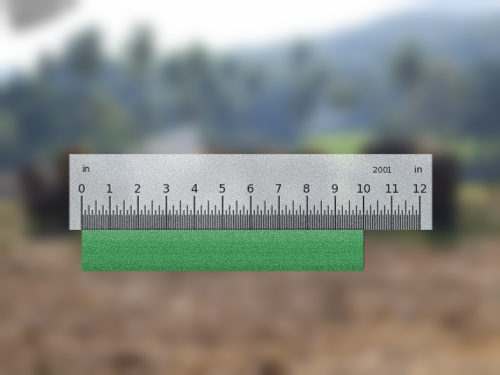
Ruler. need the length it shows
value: 10 in
